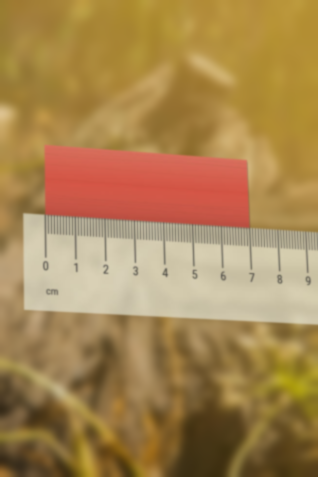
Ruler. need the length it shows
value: 7 cm
